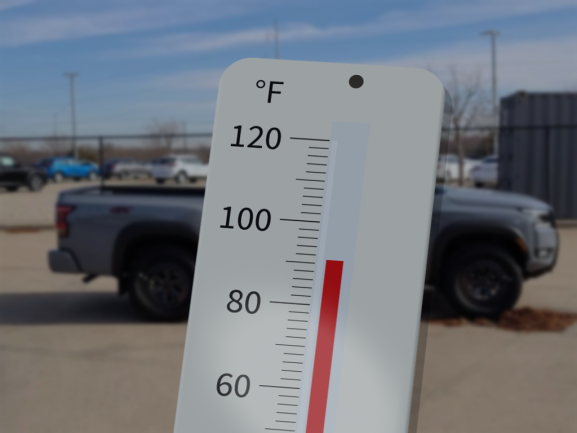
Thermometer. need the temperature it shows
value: 91 °F
